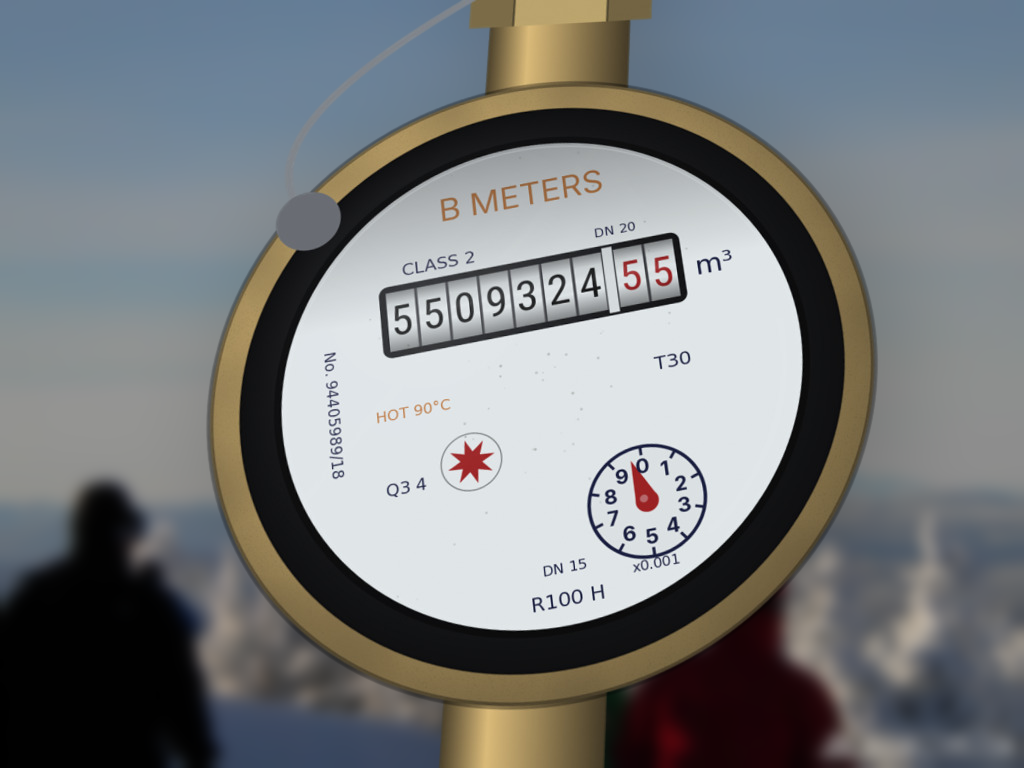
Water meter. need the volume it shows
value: 5509324.549 m³
